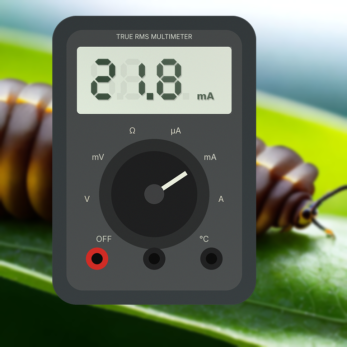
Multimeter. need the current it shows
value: 21.8 mA
